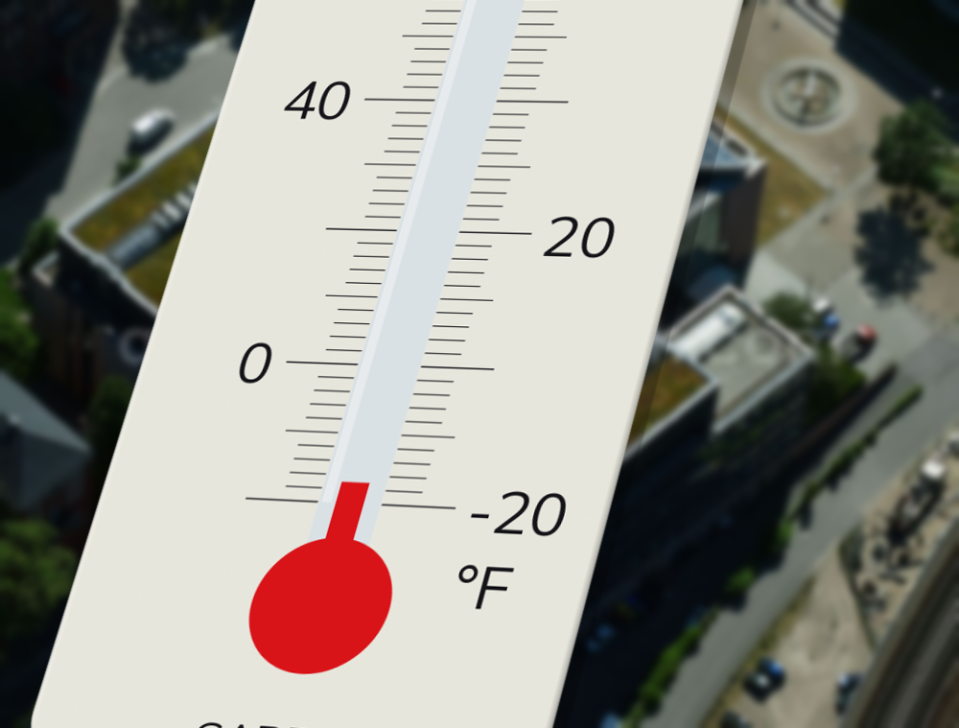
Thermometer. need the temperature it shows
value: -17 °F
